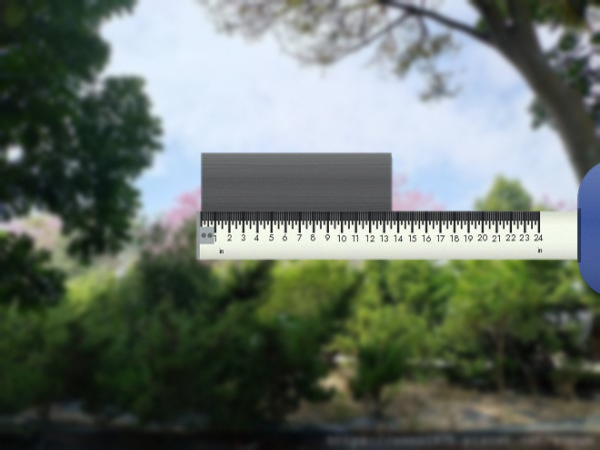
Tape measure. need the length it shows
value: 13.5 in
